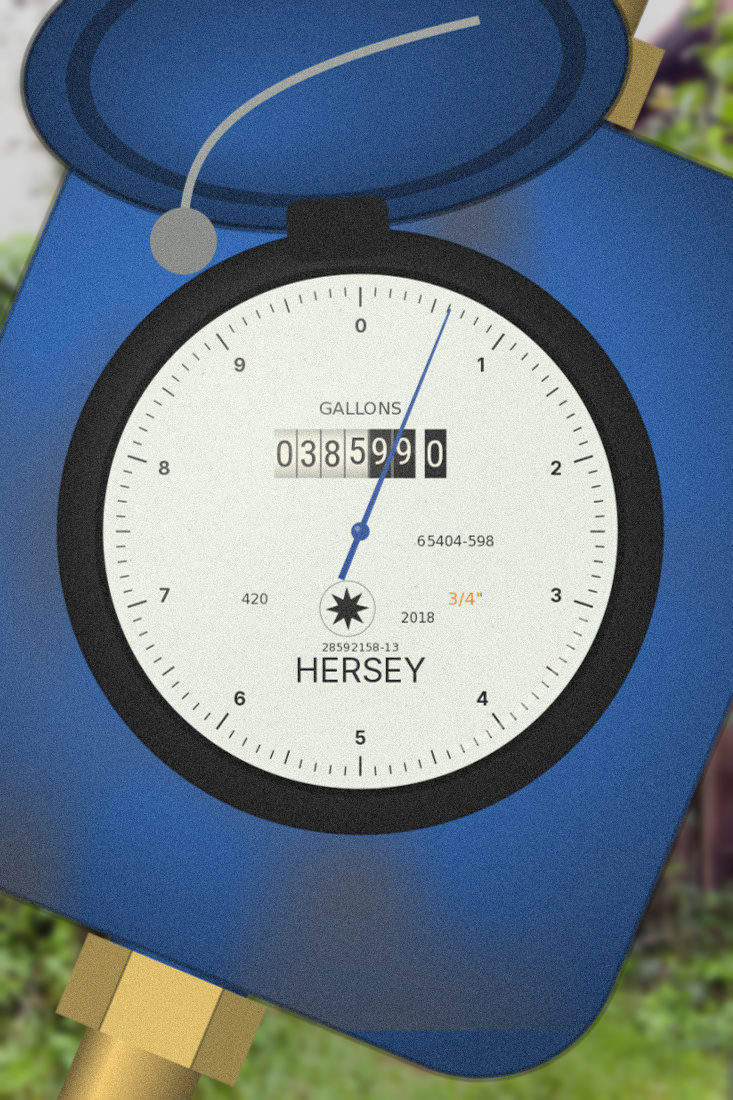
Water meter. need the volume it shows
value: 385990.6 gal
